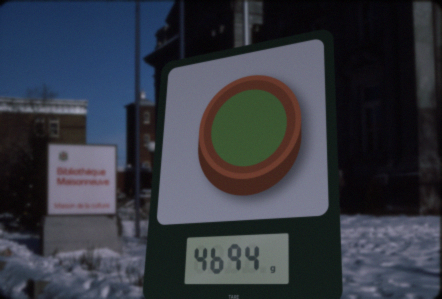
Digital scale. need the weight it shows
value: 4694 g
